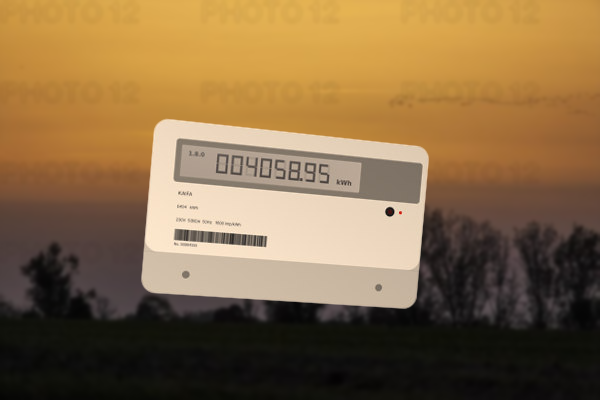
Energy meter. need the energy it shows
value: 4058.95 kWh
